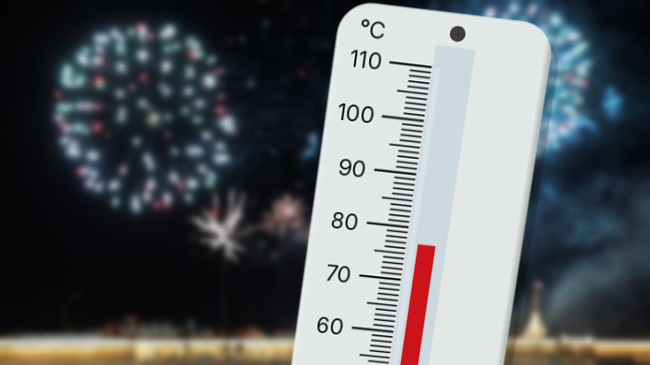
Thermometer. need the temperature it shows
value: 77 °C
